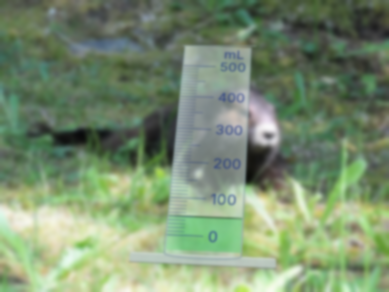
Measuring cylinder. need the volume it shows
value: 50 mL
